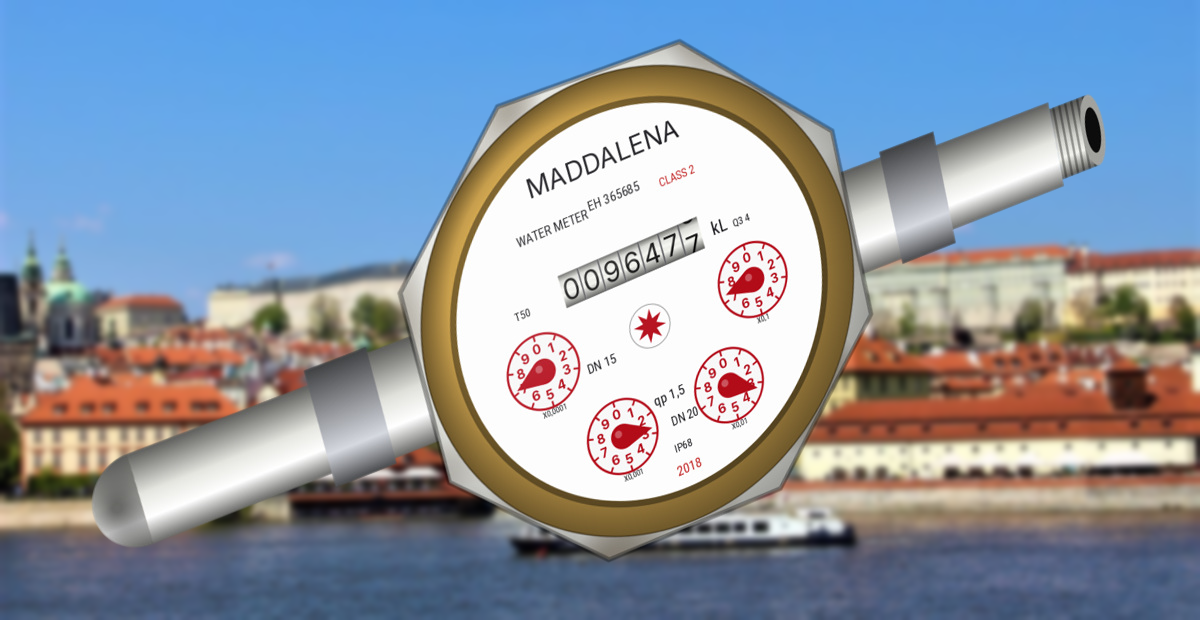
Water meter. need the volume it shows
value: 96476.7327 kL
